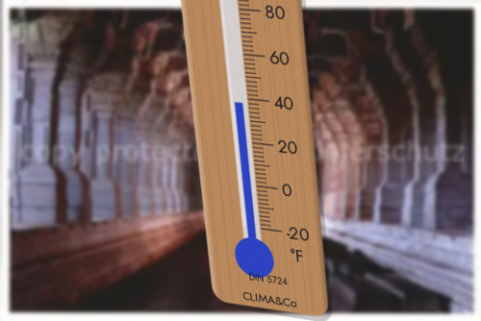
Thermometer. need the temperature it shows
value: 38 °F
